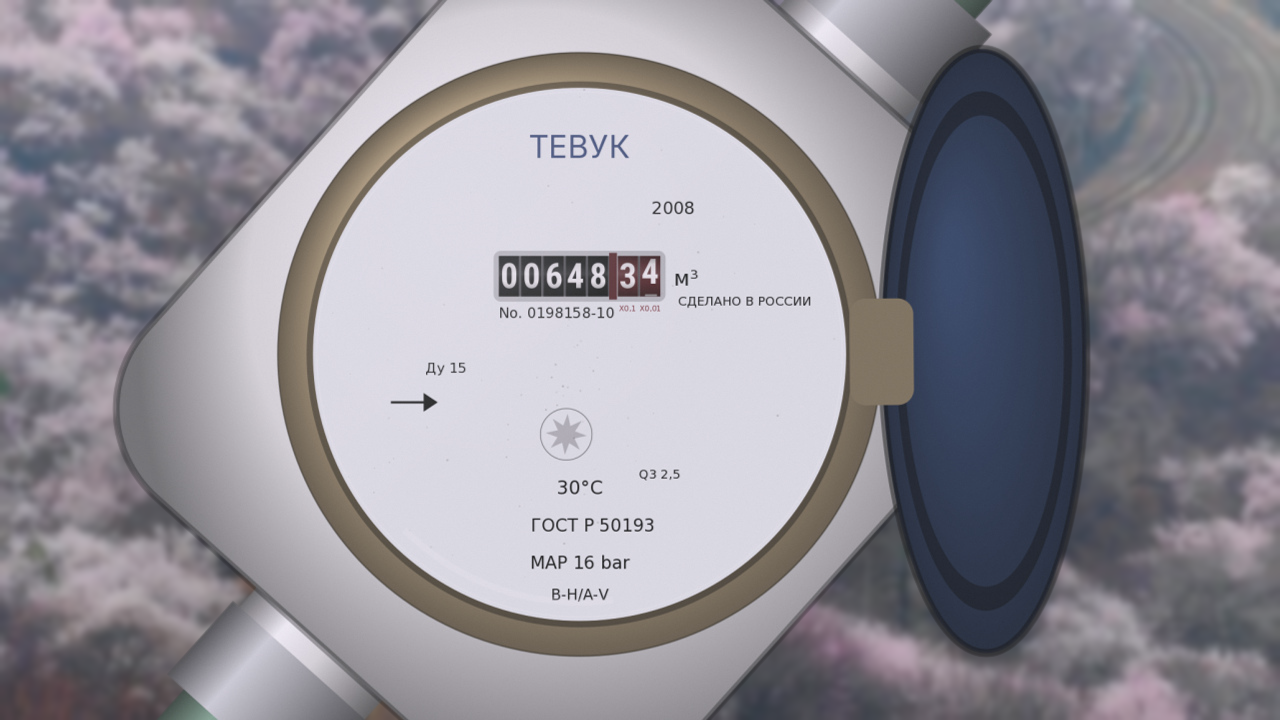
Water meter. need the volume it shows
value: 648.34 m³
